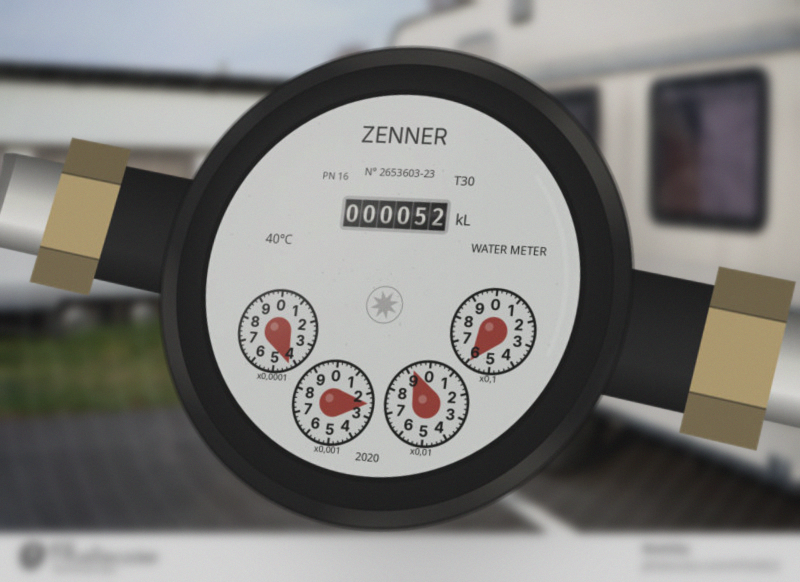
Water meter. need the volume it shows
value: 52.5924 kL
